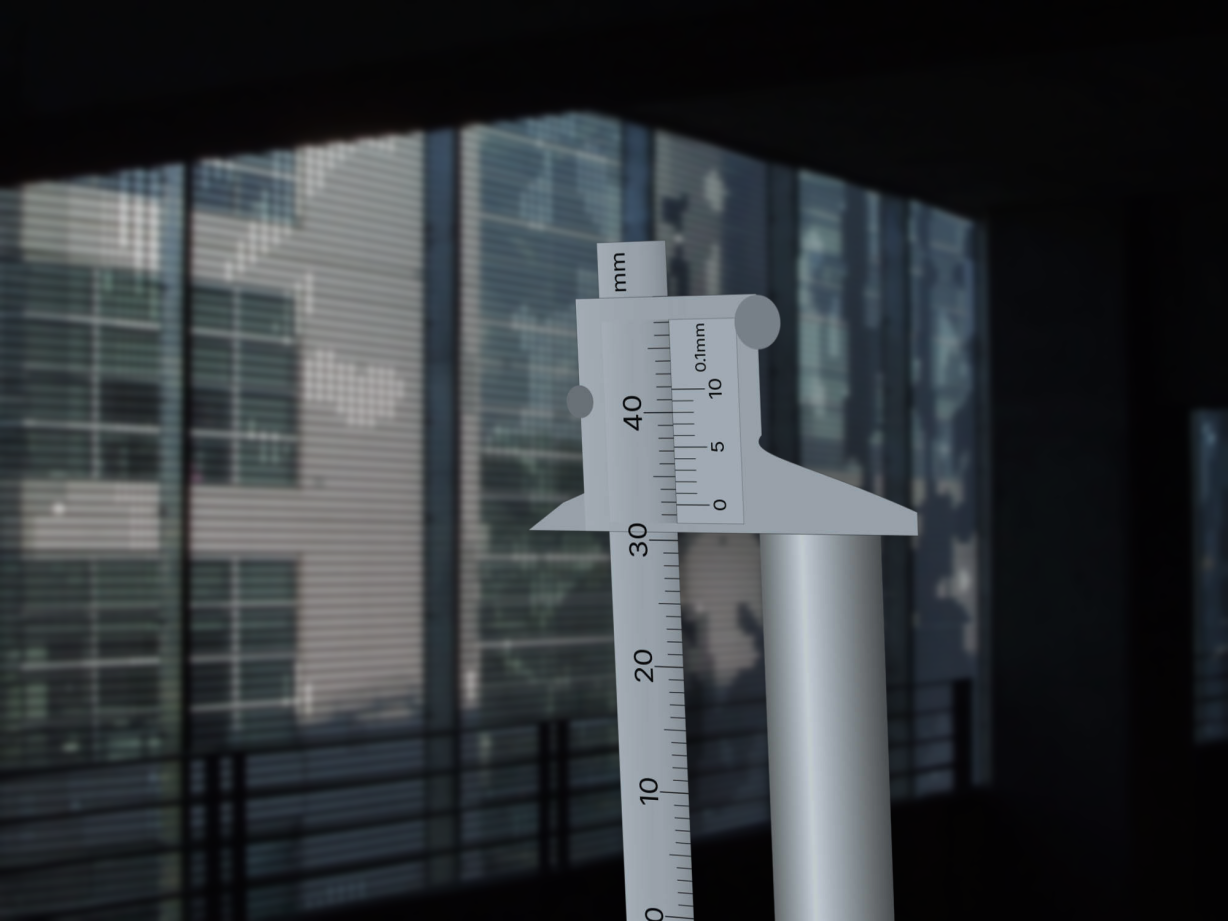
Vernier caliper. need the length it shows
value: 32.8 mm
